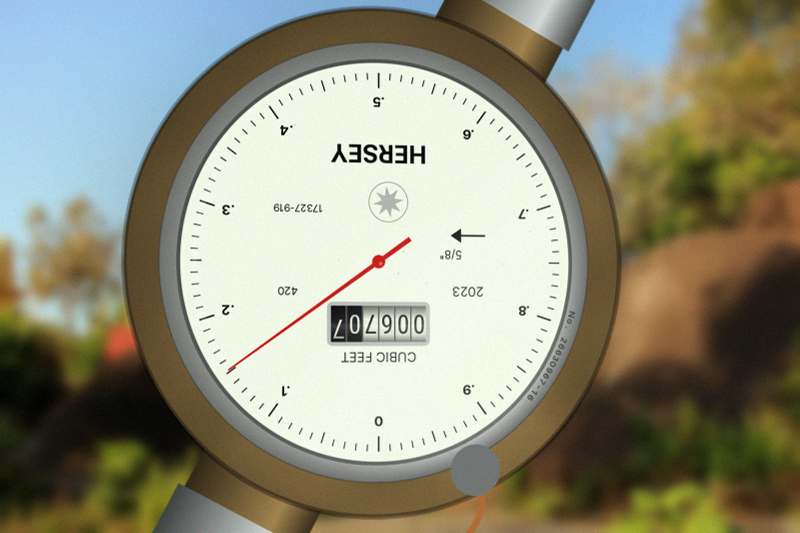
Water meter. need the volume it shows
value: 6707.15 ft³
